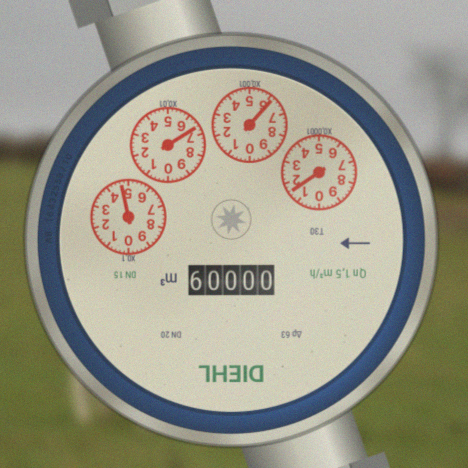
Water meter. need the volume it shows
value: 9.4661 m³
